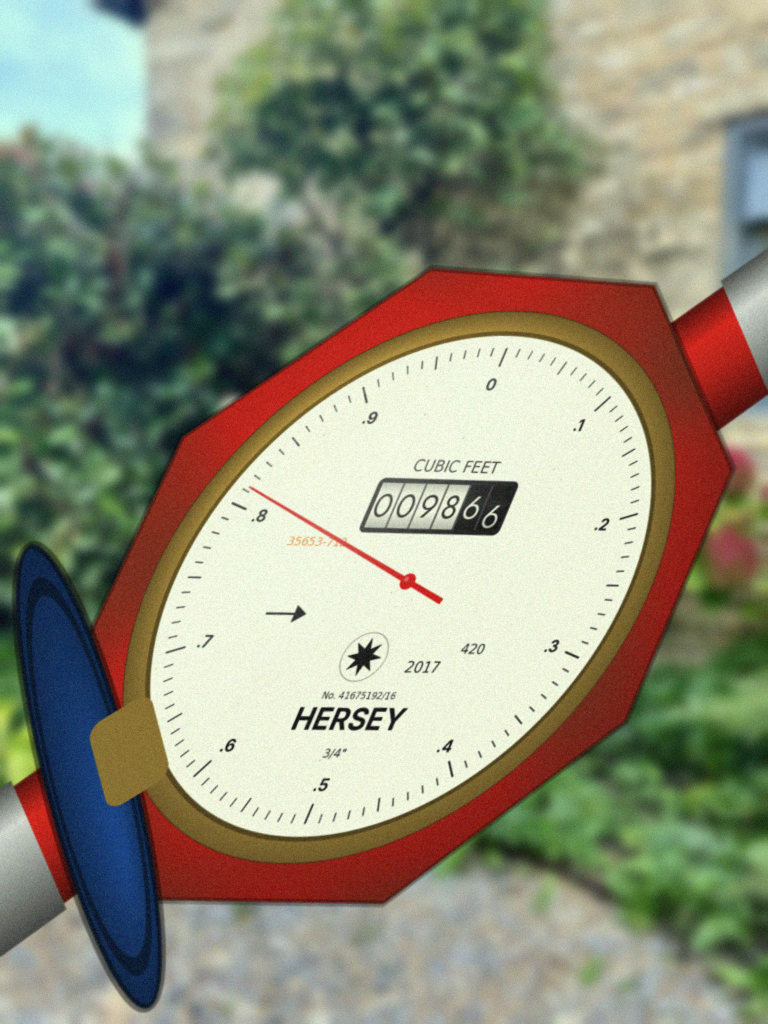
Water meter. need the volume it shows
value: 9865.81 ft³
